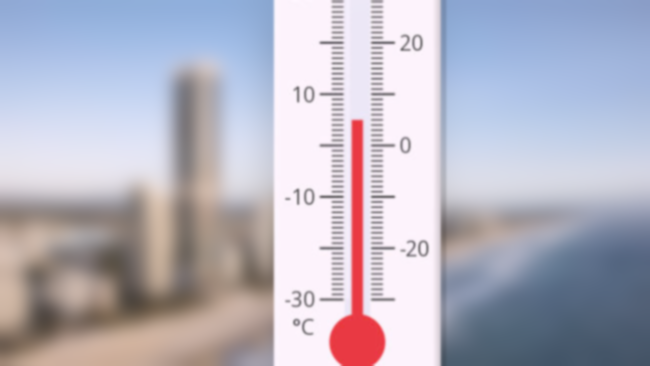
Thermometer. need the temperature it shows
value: 5 °C
